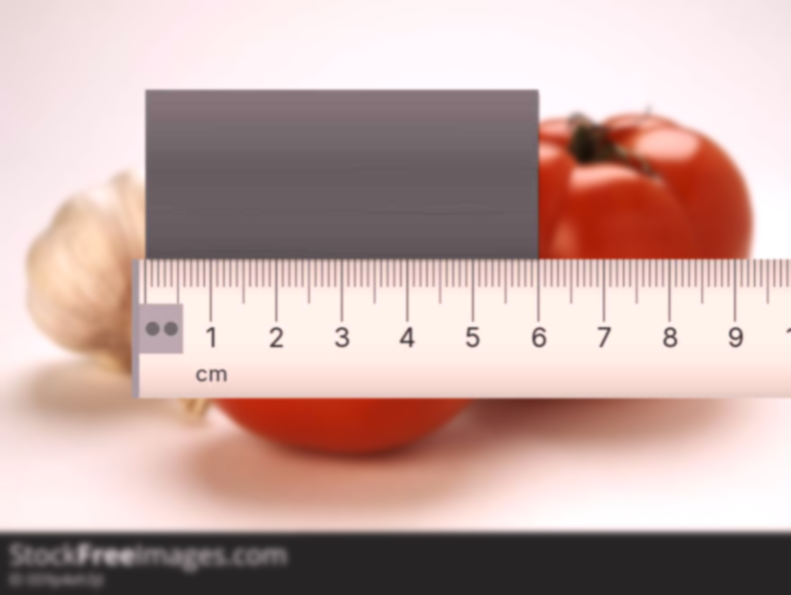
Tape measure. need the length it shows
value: 6 cm
